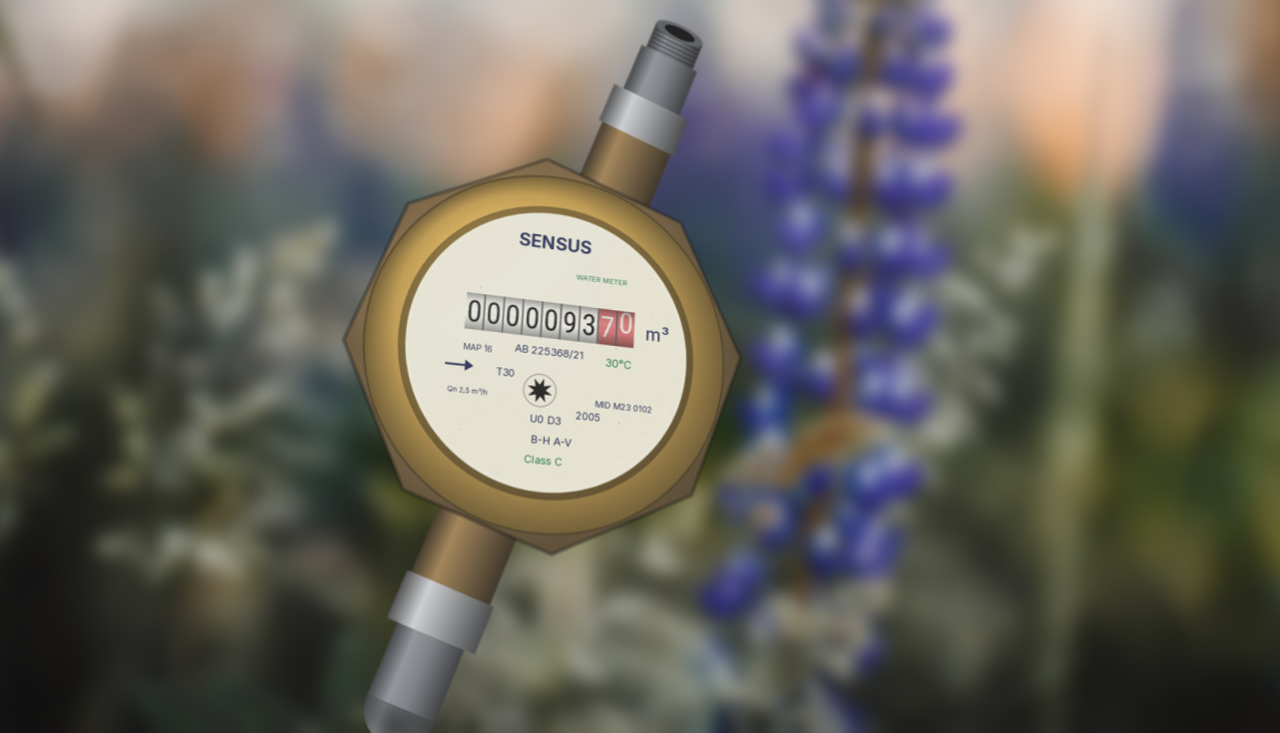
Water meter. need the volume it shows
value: 93.70 m³
